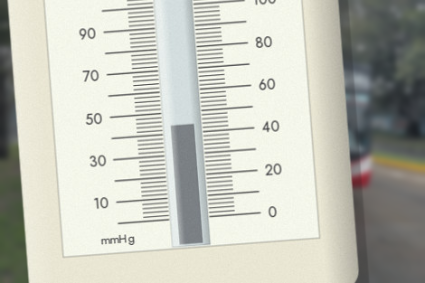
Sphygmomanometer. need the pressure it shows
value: 44 mmHg
